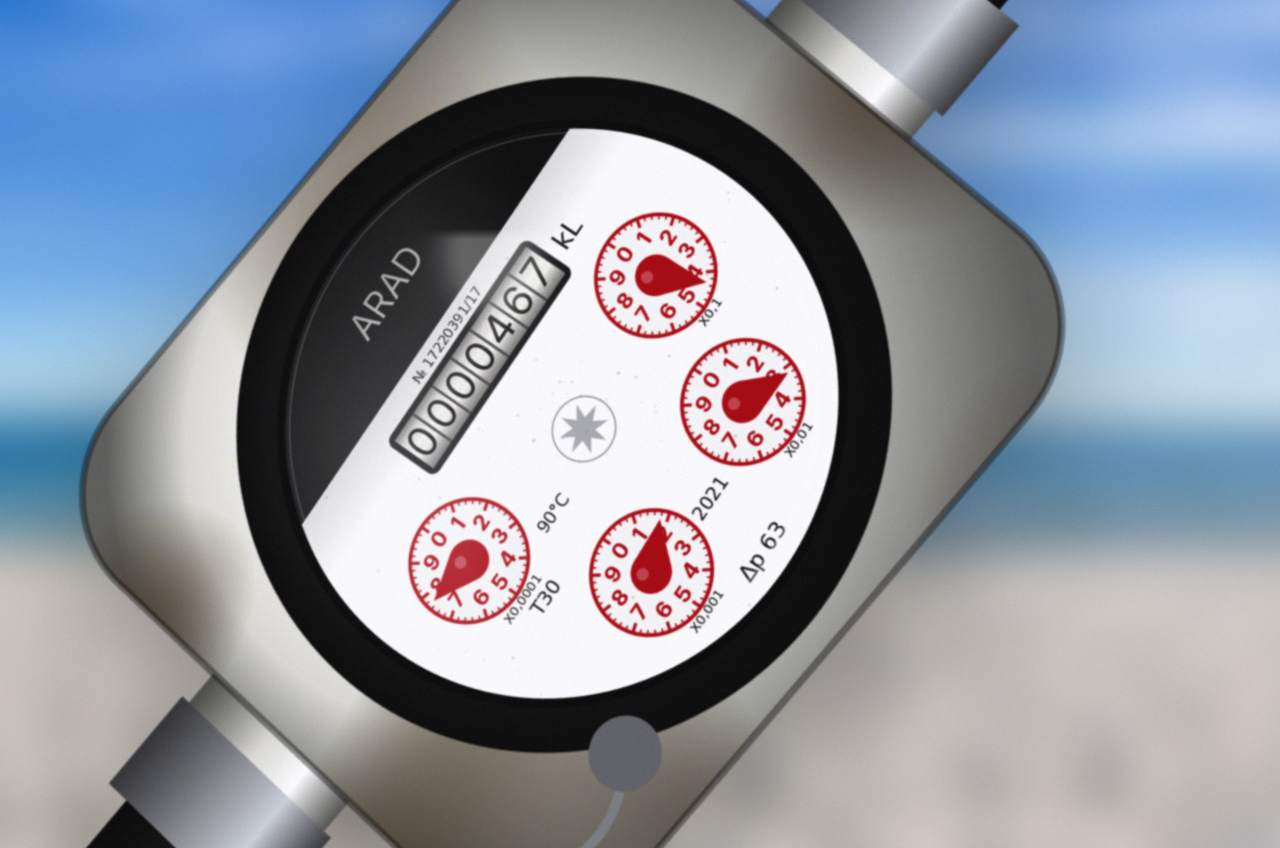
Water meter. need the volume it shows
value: 467.4317 kL
